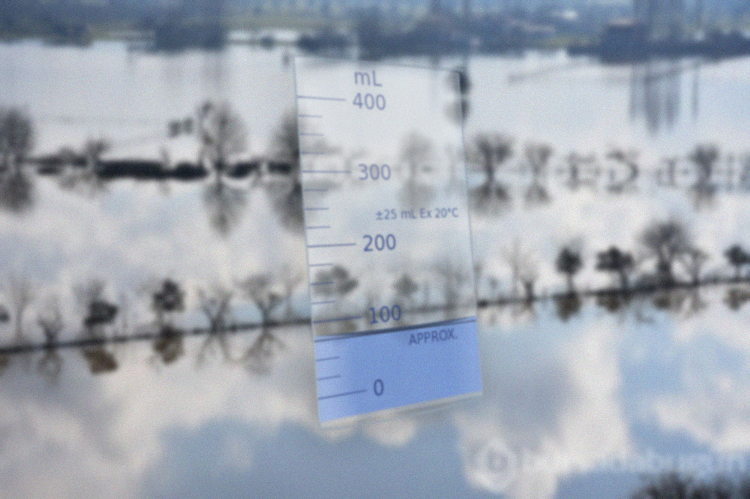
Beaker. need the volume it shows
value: 75 mL
